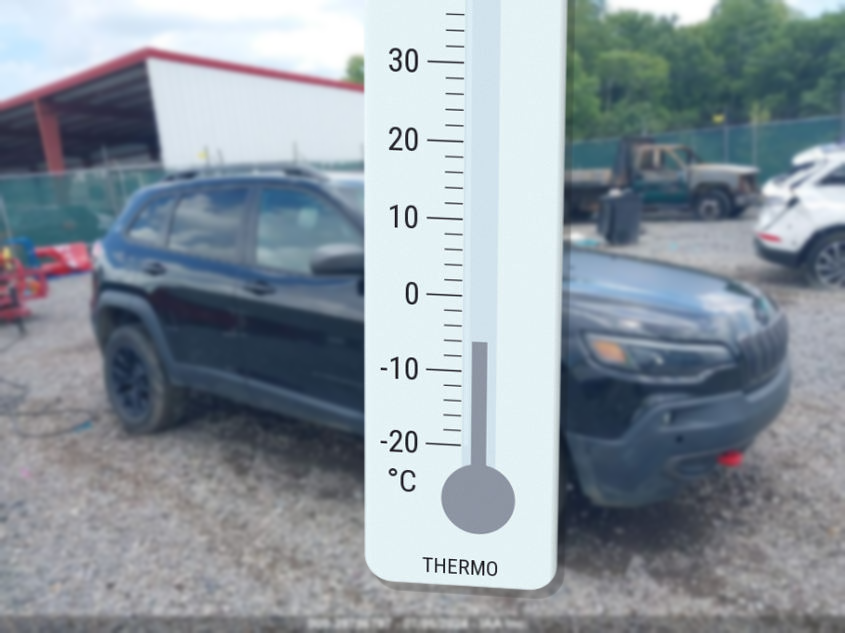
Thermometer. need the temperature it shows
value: -6 °C
